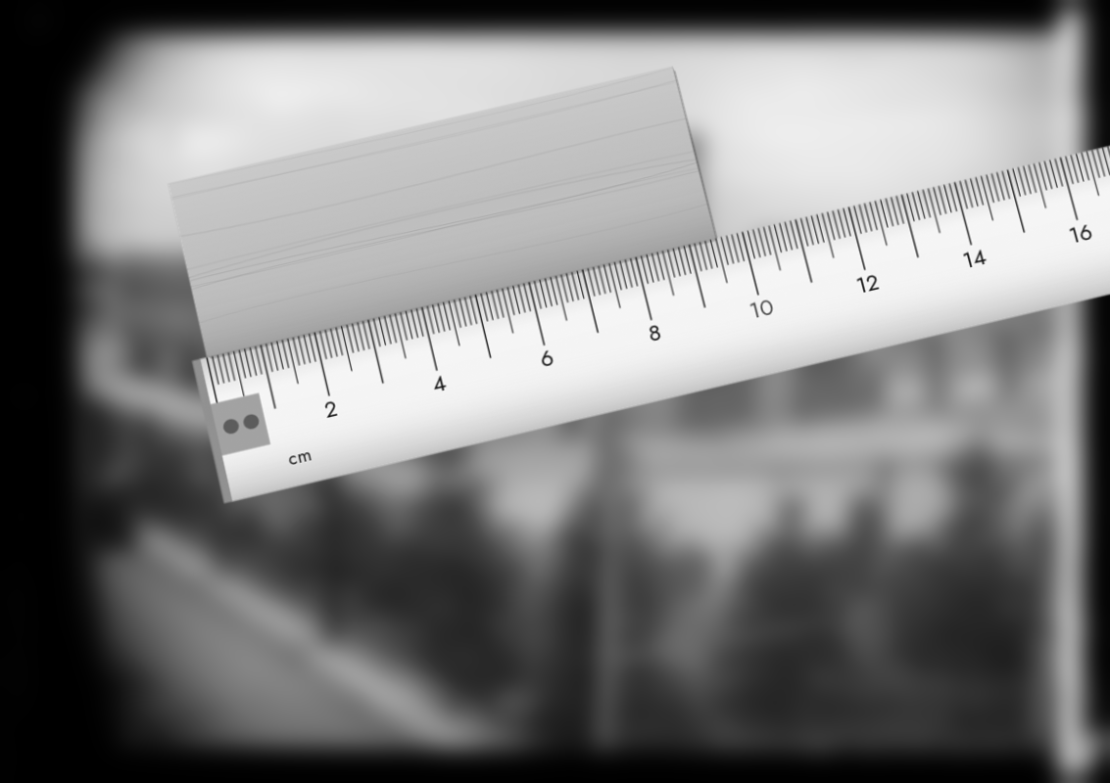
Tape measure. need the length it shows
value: 9.5 cm
